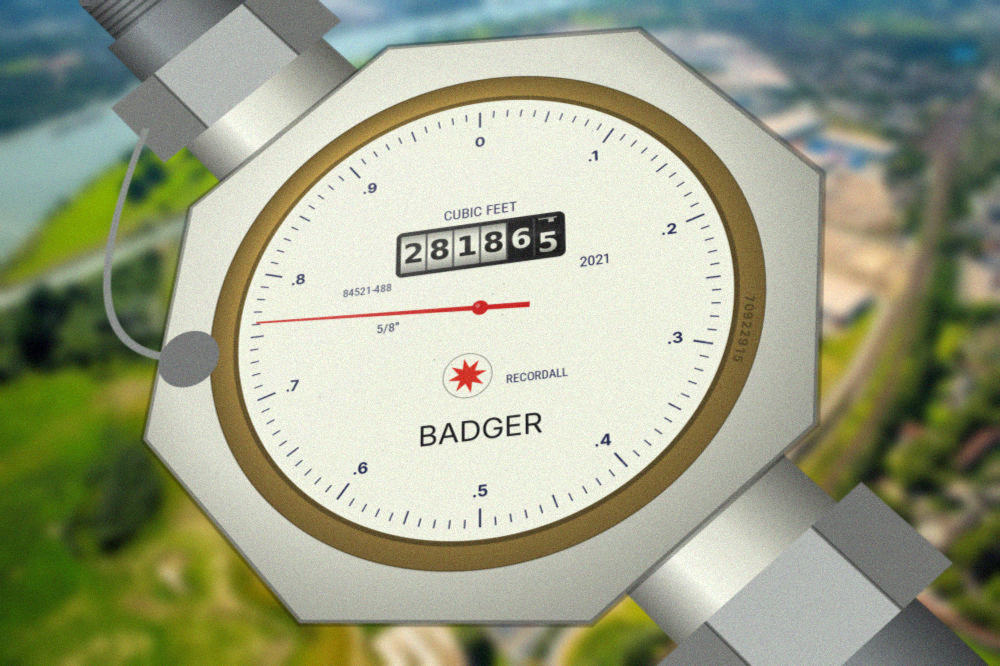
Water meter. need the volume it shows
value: 281864.76 ft³
